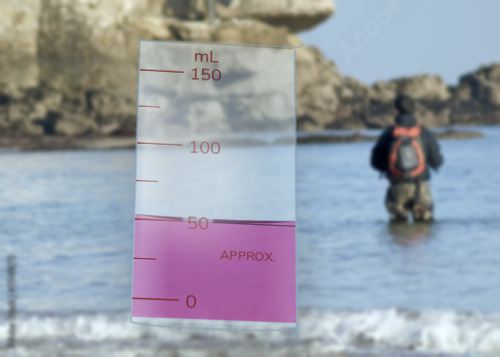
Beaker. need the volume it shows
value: 50 mL
